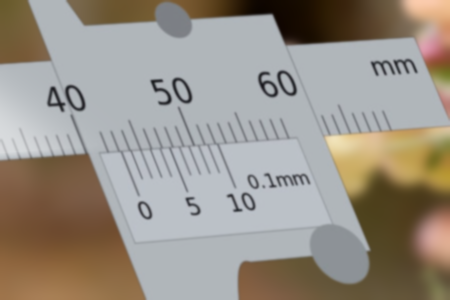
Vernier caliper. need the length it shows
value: 43.2 mm
